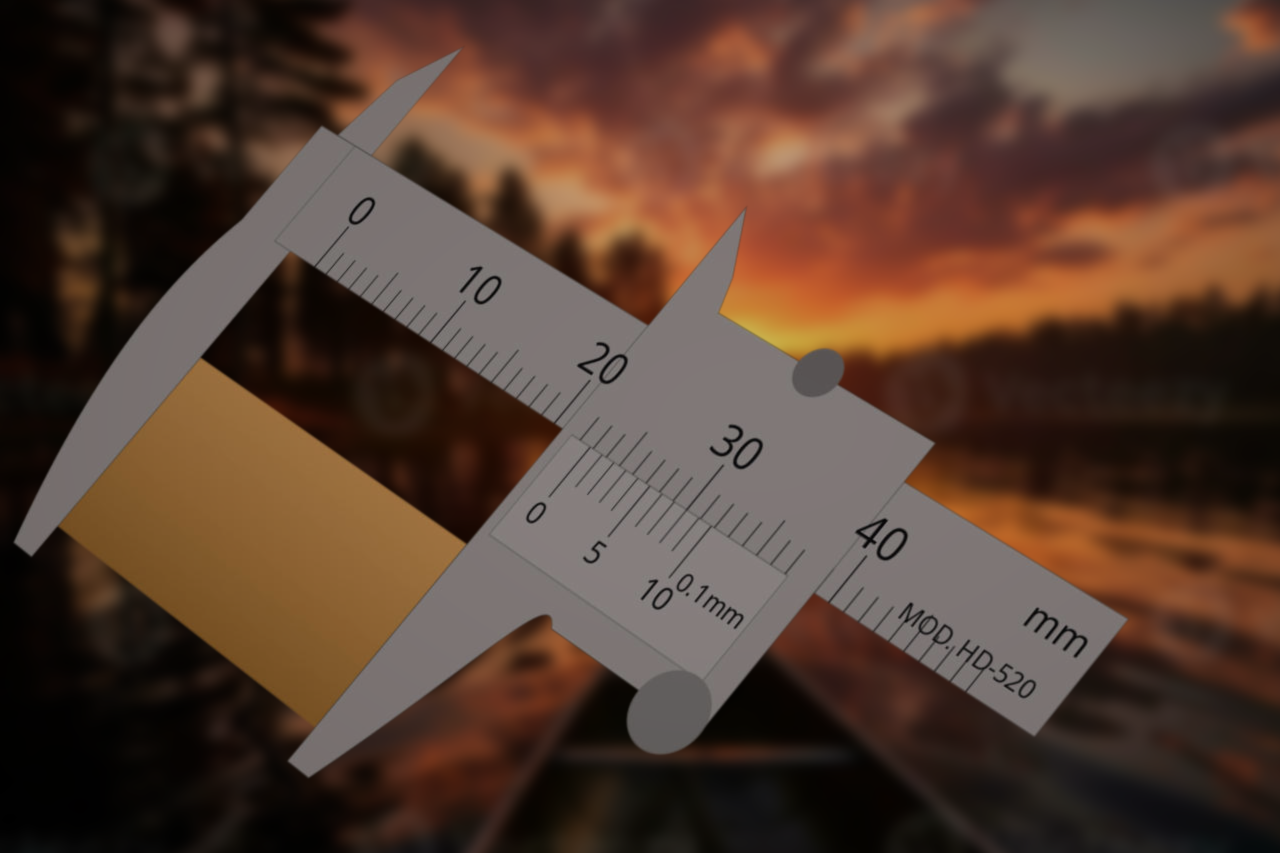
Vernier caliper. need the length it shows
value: 22.8 mm
